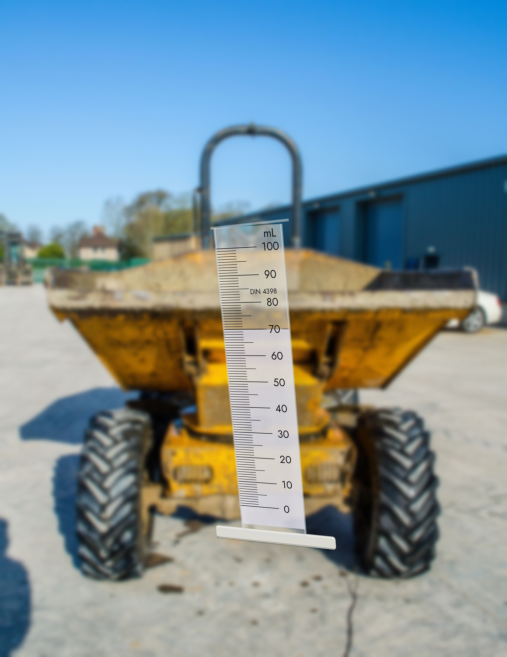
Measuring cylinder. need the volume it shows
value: 70 mL
